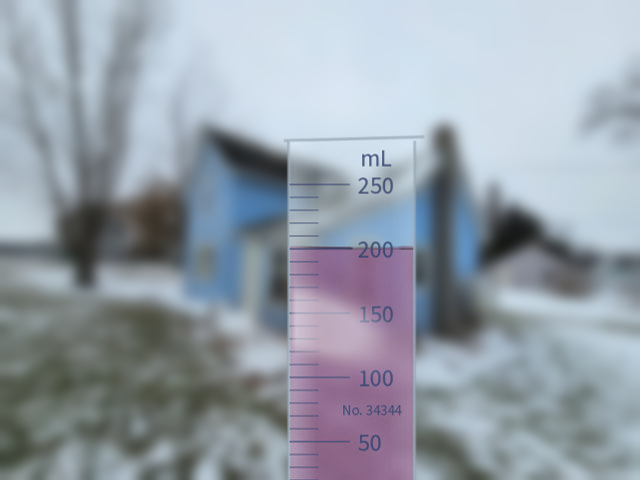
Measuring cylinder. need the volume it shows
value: 200 mL
